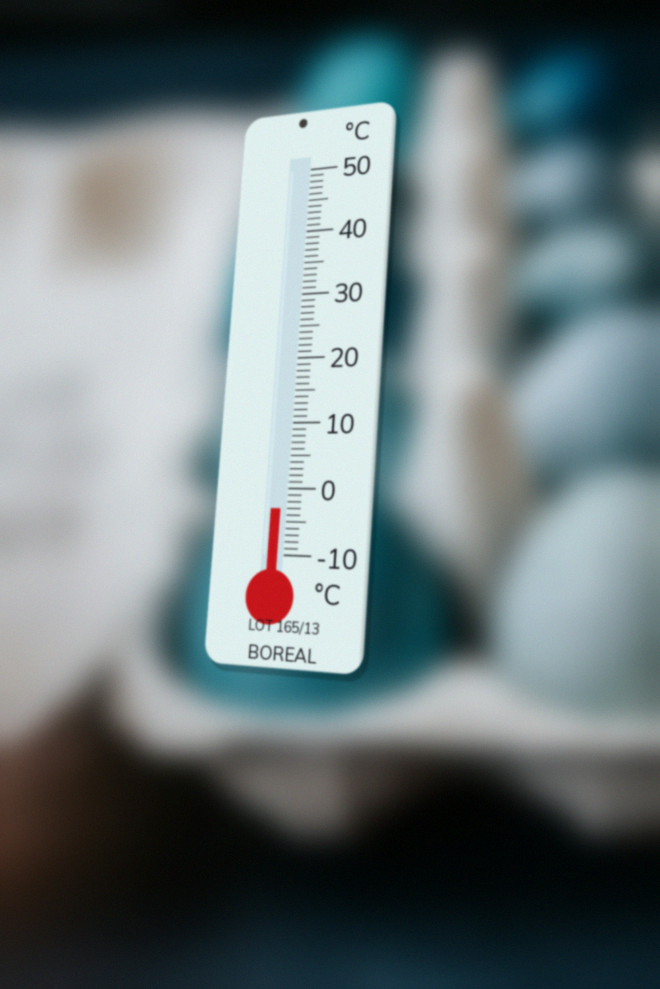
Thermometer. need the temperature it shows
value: -3 °C
